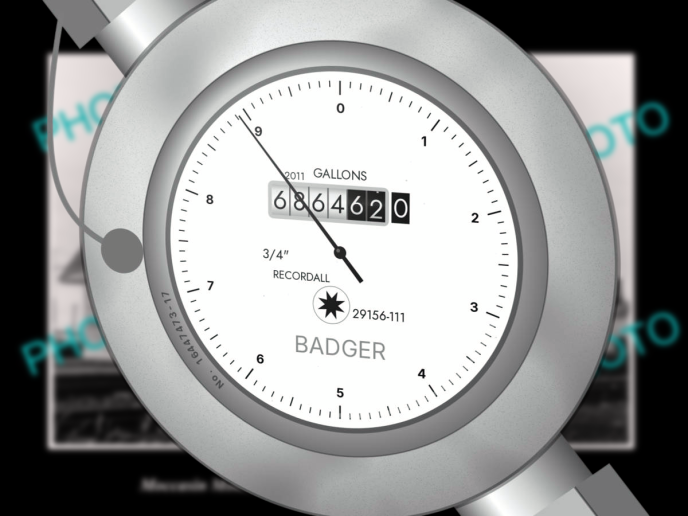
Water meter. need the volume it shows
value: 6864618.9 gal
